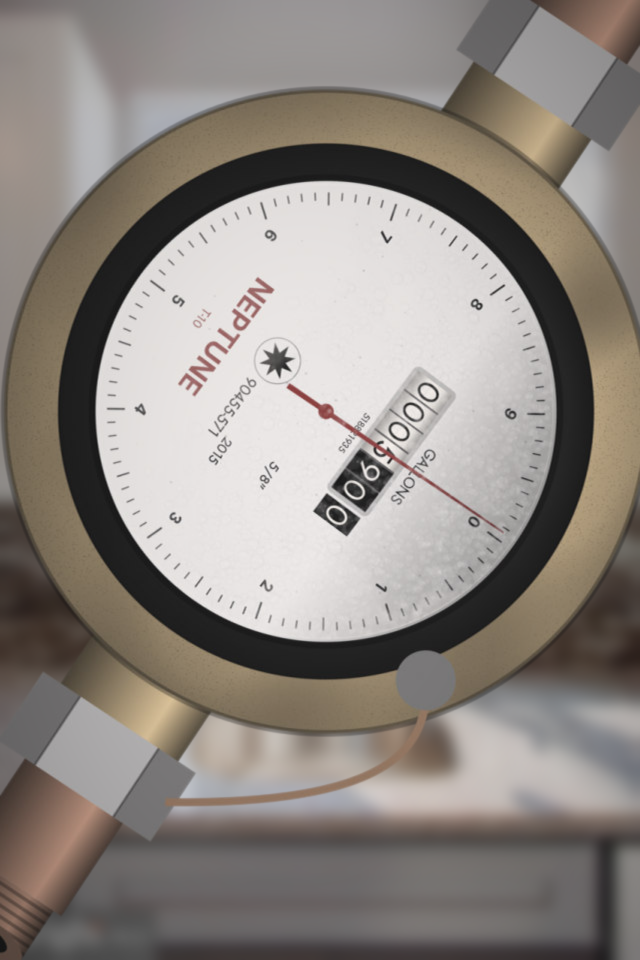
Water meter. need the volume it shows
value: 5899.9 gal
